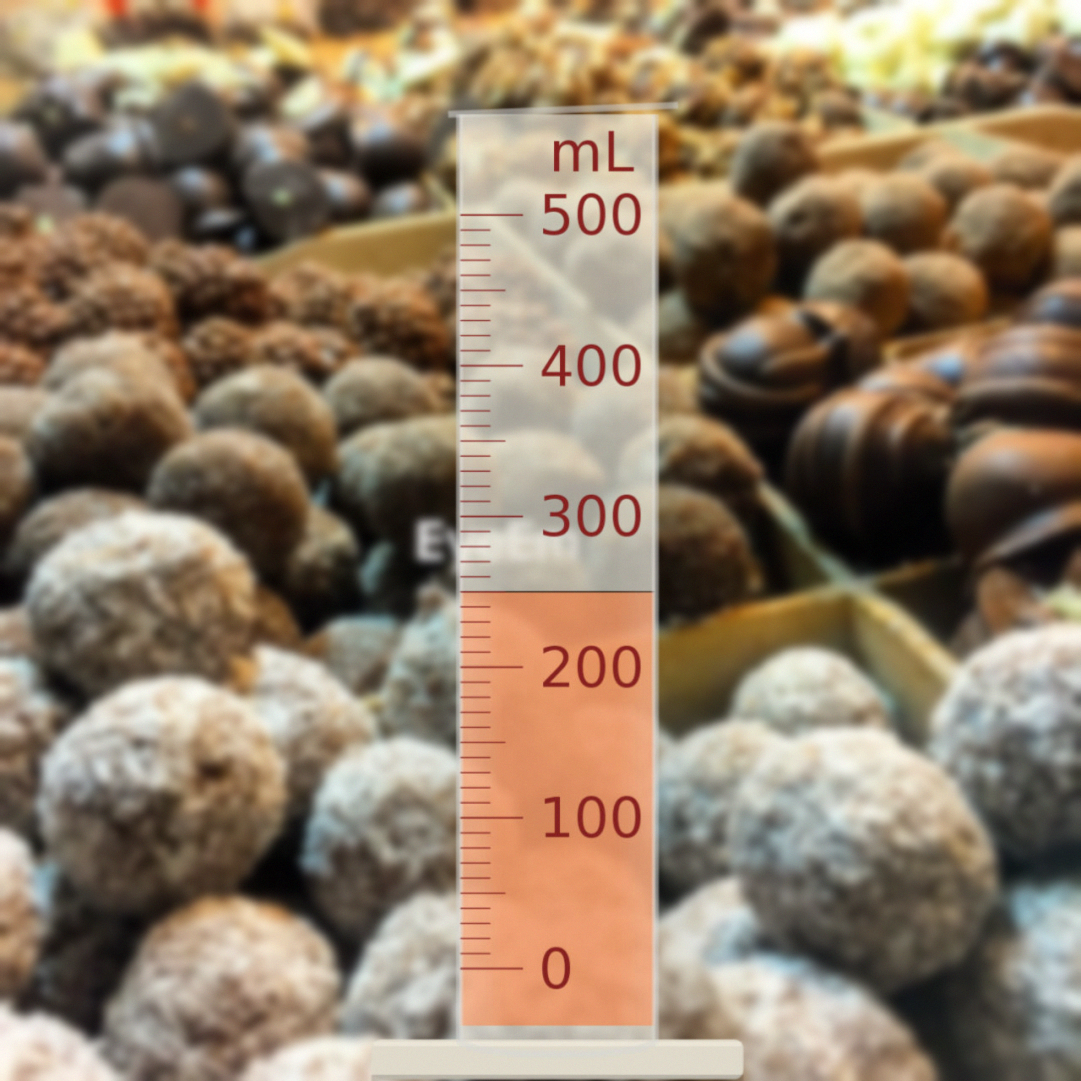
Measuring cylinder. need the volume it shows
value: 250 mL
